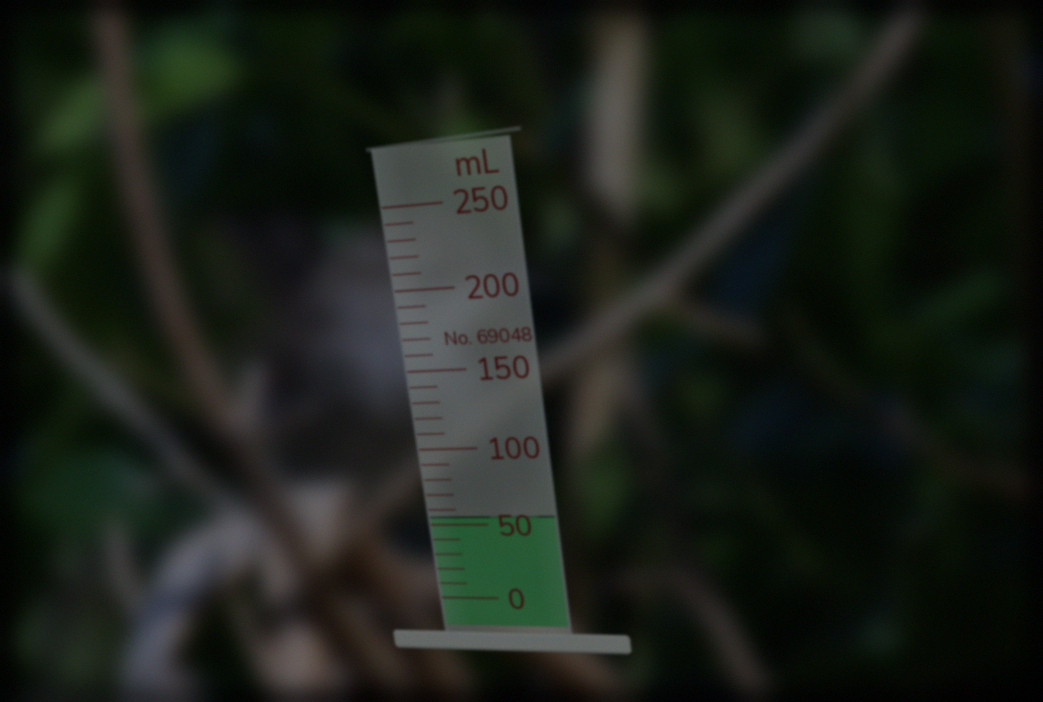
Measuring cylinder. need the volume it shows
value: 55 mL
